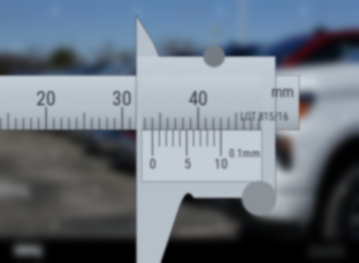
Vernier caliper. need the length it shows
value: 34.0 mm
